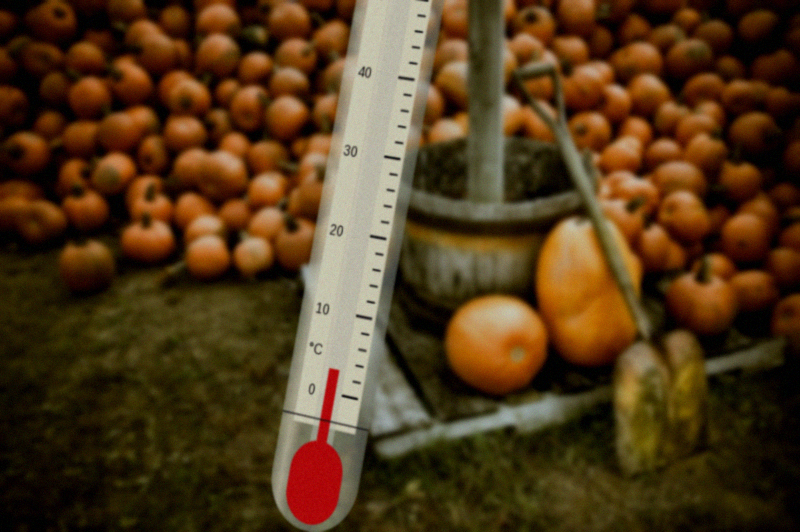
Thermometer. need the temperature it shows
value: 3 °C
